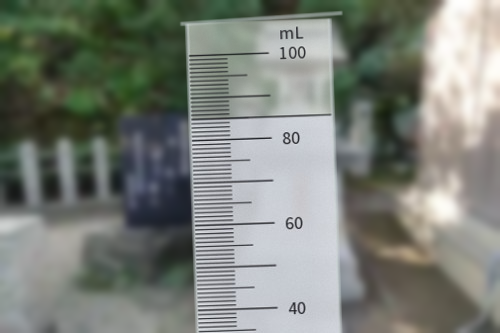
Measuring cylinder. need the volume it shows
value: 85 mL
